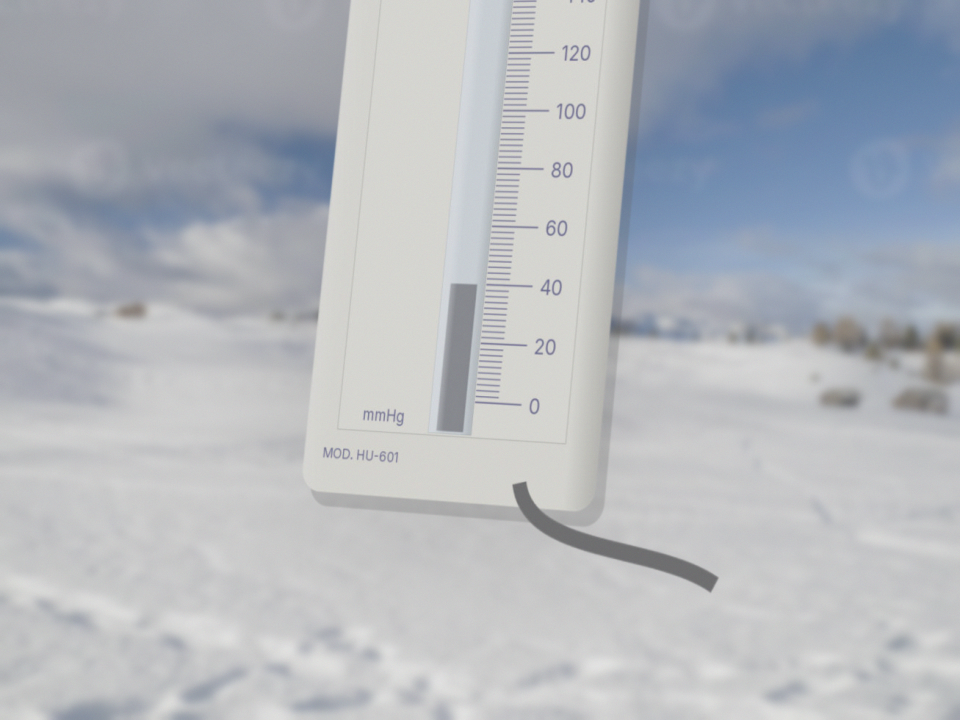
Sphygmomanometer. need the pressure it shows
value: 40 mmHg
